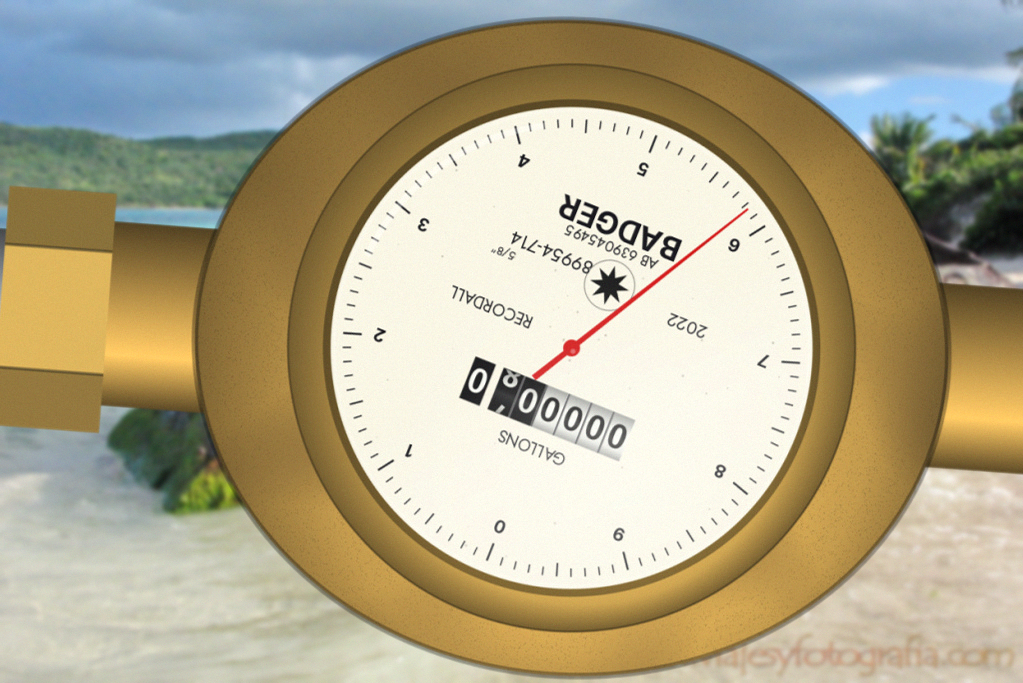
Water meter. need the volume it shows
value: 75.8 gal
